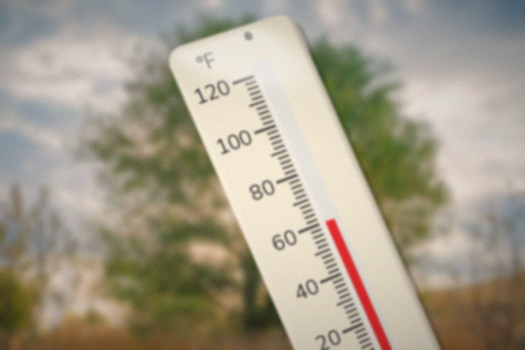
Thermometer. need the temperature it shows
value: 60 °F
